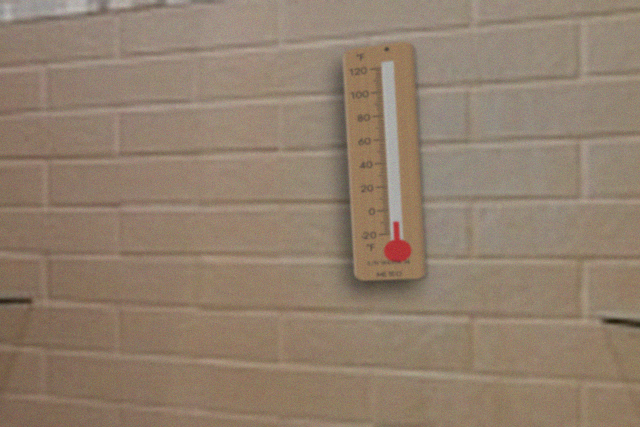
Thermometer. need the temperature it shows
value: -10 °F
